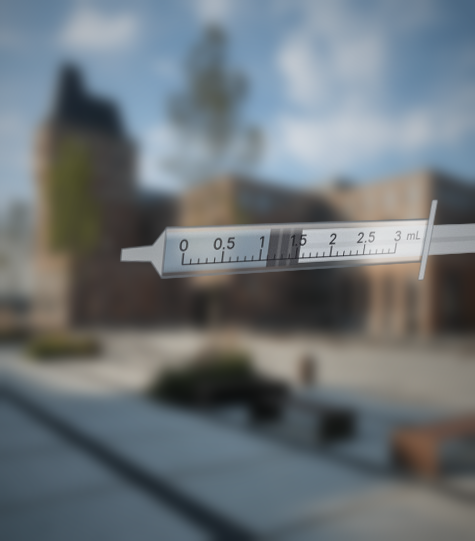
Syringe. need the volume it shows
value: 1.1 mL
